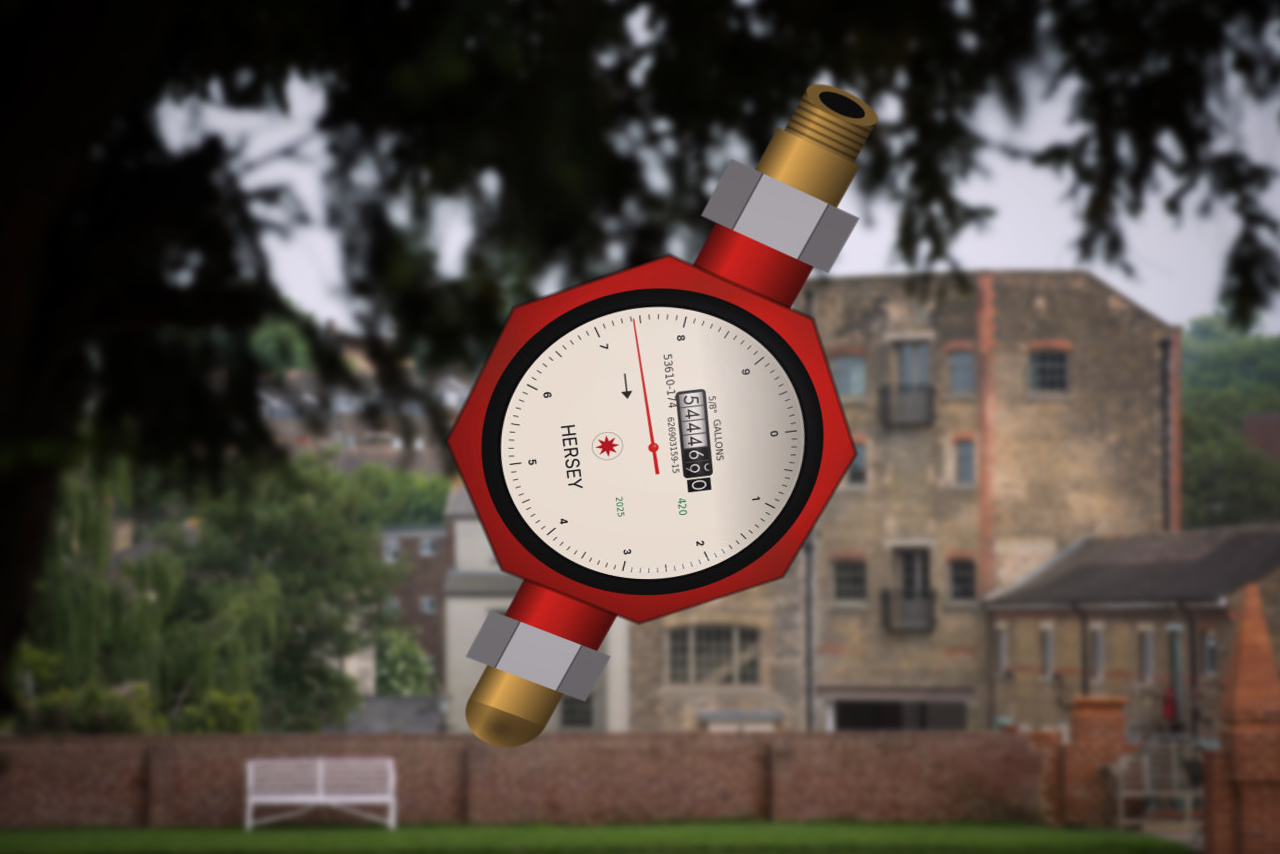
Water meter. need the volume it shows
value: 5444687.4 gal
